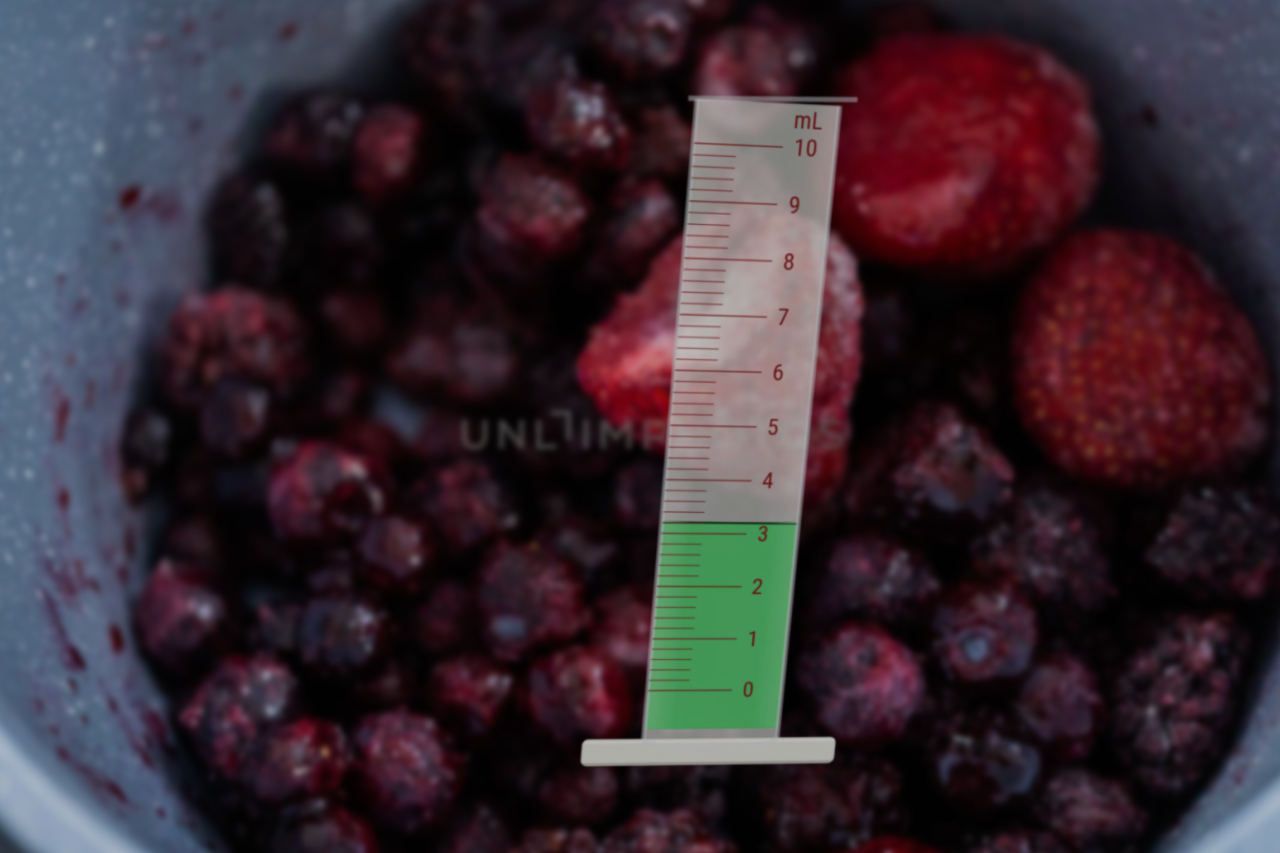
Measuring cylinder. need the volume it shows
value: 3.2 mL
